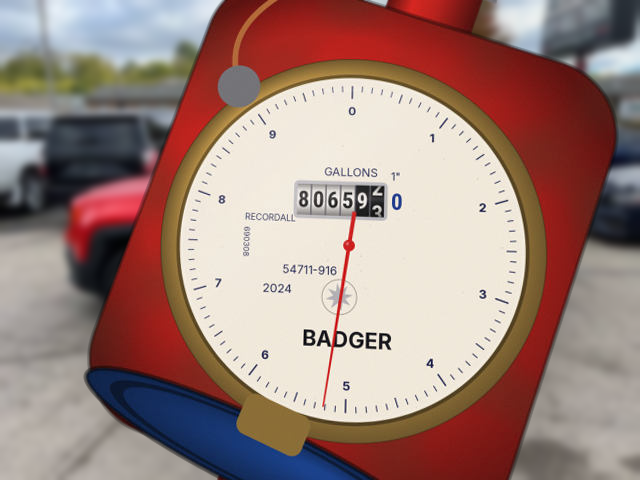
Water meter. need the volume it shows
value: 8065925.2 gal
